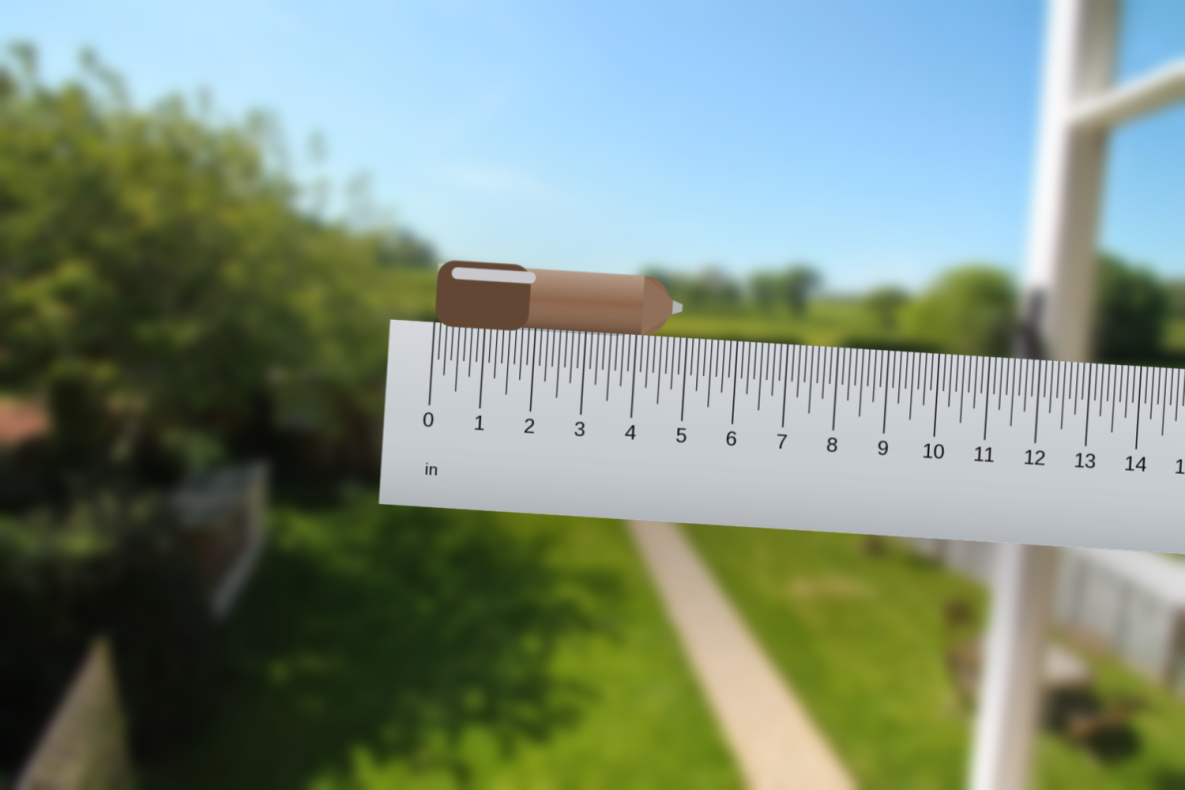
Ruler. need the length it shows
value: 4.875 in
